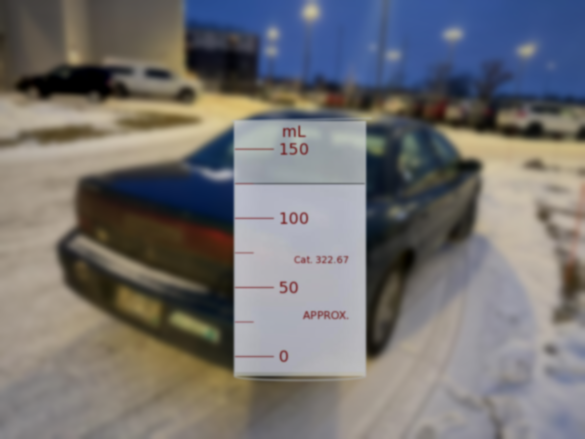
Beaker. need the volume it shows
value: 125 mL
